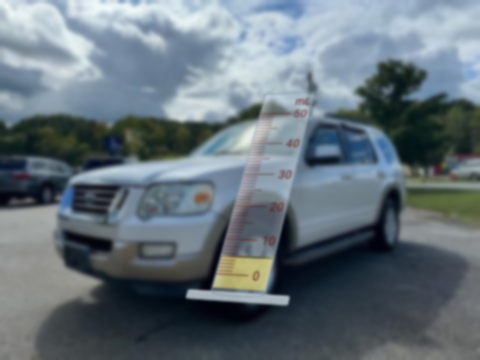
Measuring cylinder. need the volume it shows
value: 5 mL
